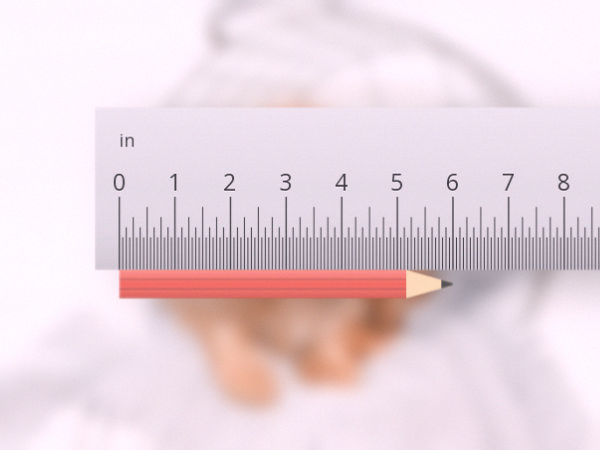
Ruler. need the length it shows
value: 6 in
